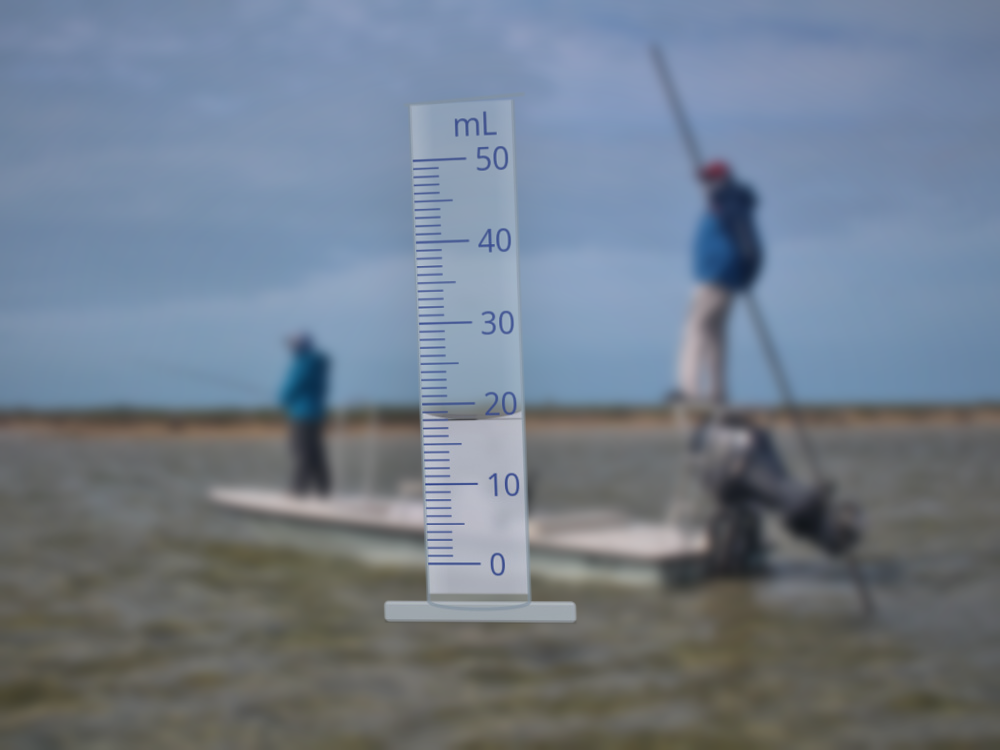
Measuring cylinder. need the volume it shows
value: 18 mL
